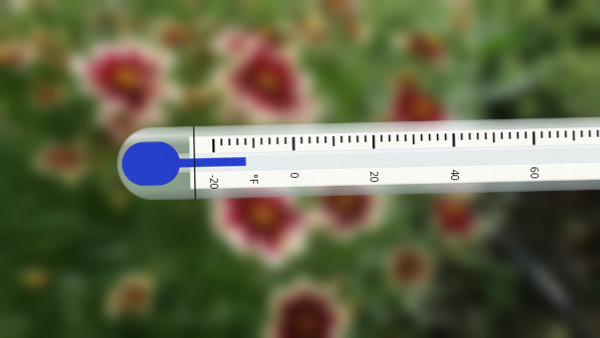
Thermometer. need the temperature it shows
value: -12 °F
